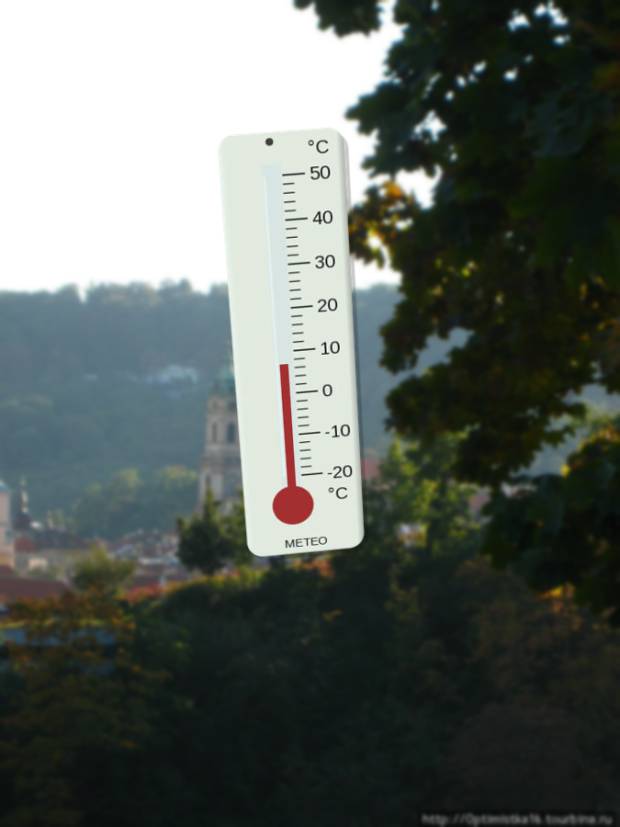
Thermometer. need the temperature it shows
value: 7 °C
